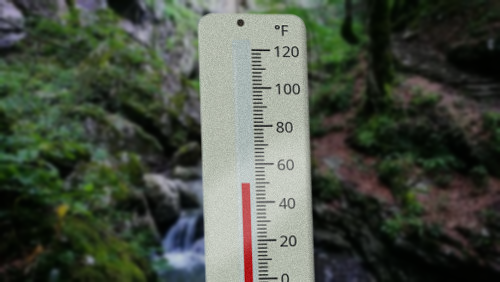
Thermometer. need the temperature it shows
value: 50 °F
